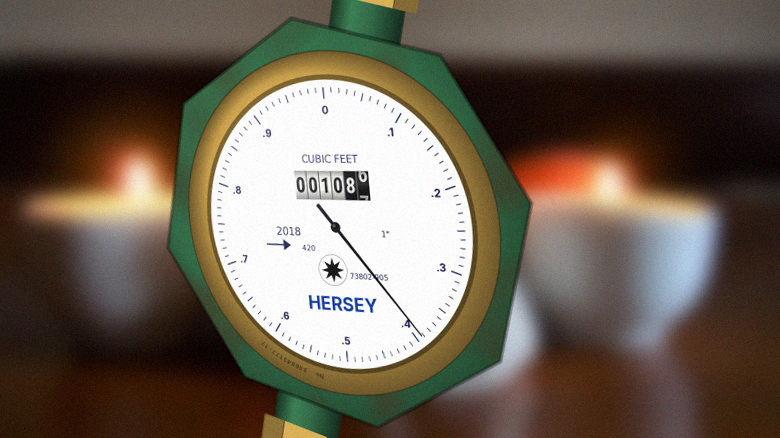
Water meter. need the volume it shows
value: 1086.39 ft³
